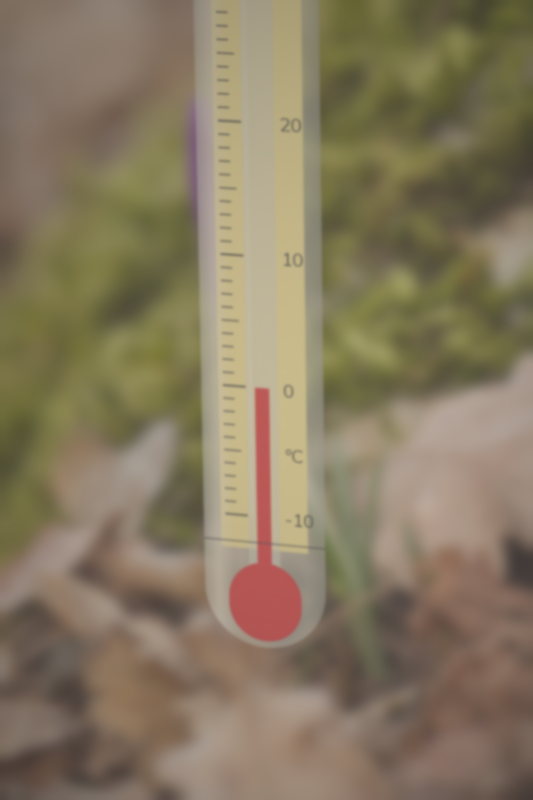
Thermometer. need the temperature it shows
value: 0 °C
